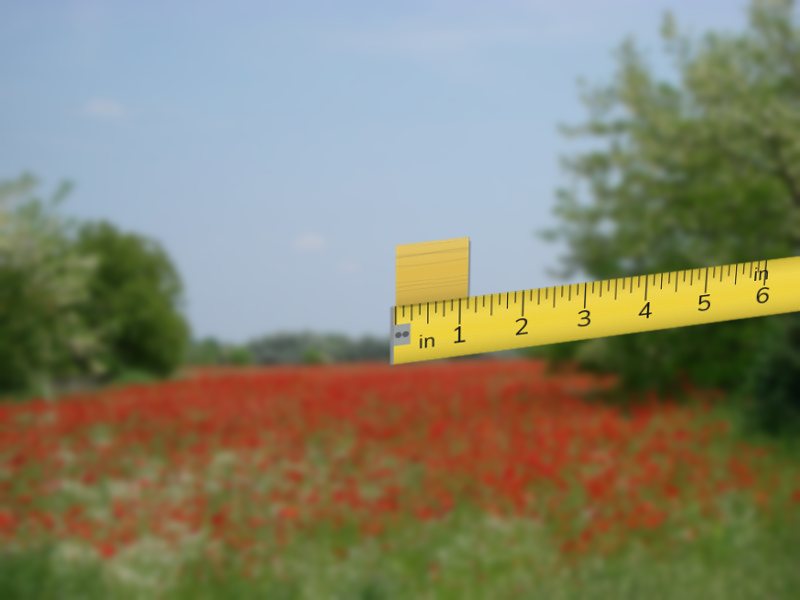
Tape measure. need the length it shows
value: 1.125 in
